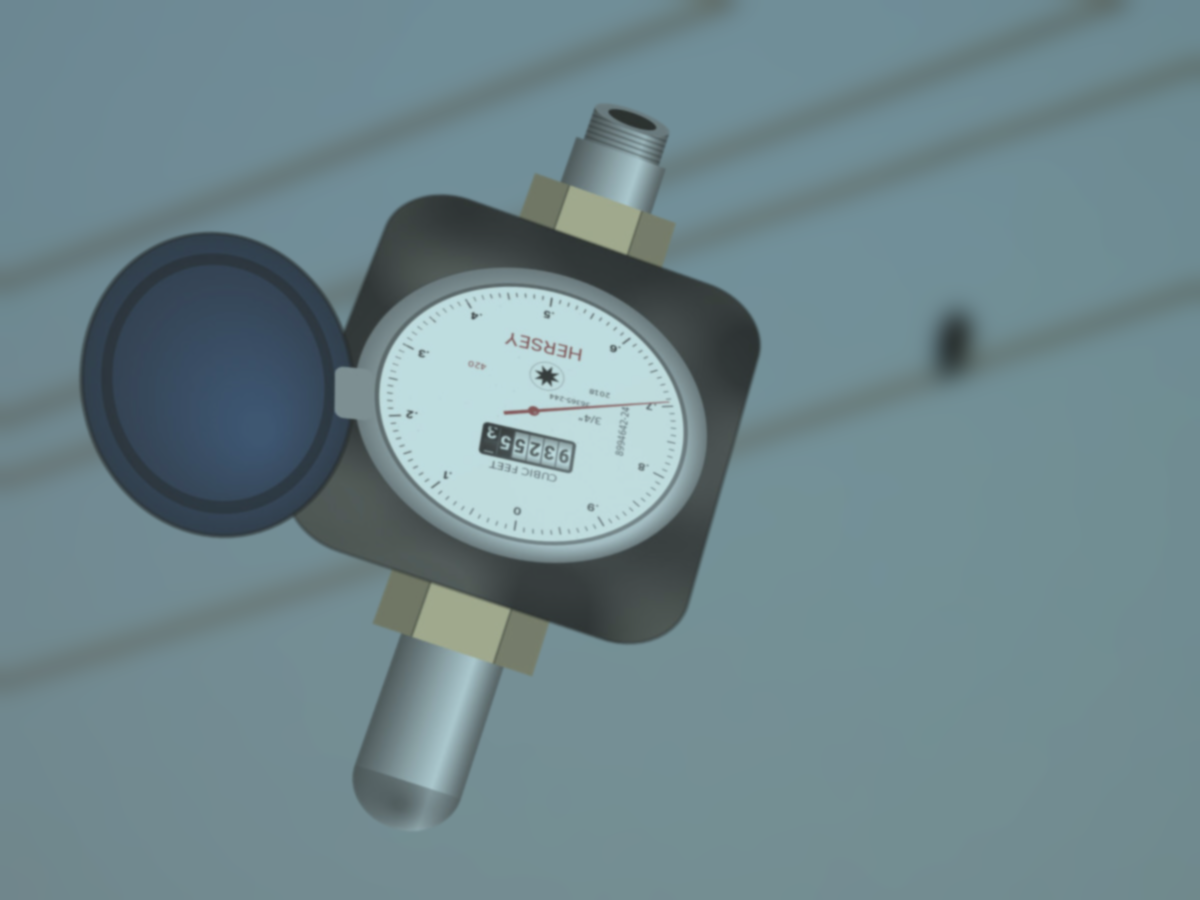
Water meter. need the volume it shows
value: 932552.69 ft³
